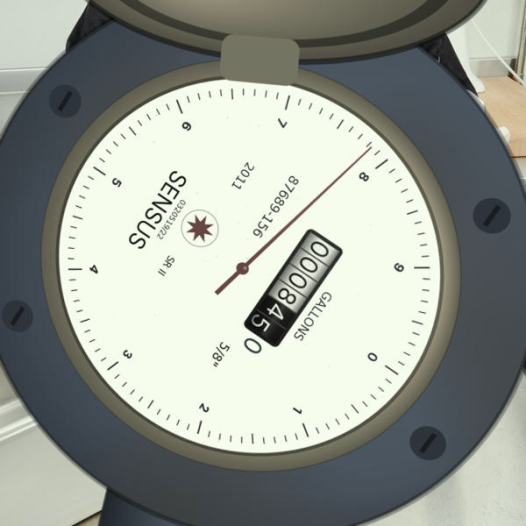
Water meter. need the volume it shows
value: 8447.8 gal
